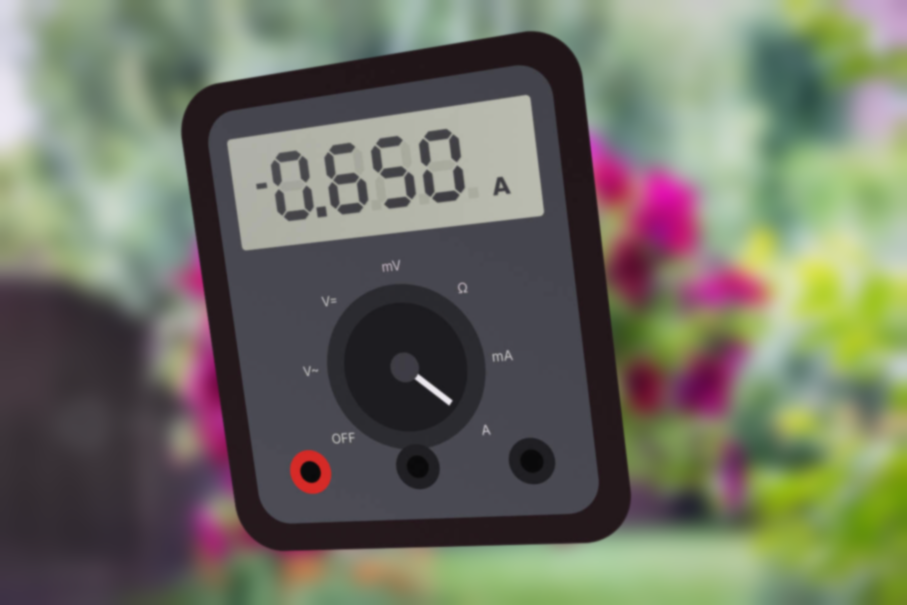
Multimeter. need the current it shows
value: -0.650 A
